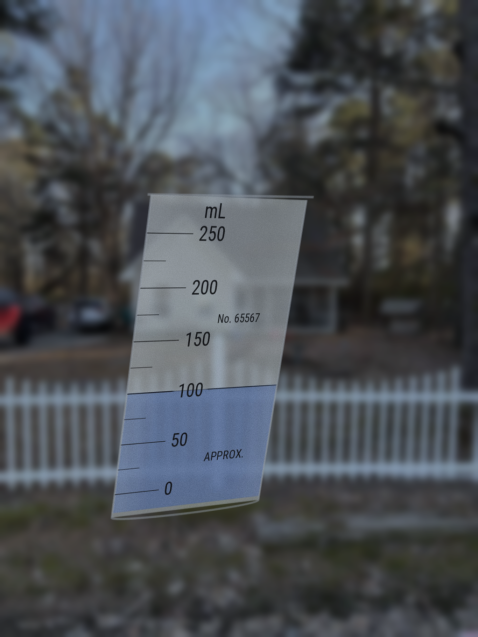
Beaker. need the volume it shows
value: 100 mL
